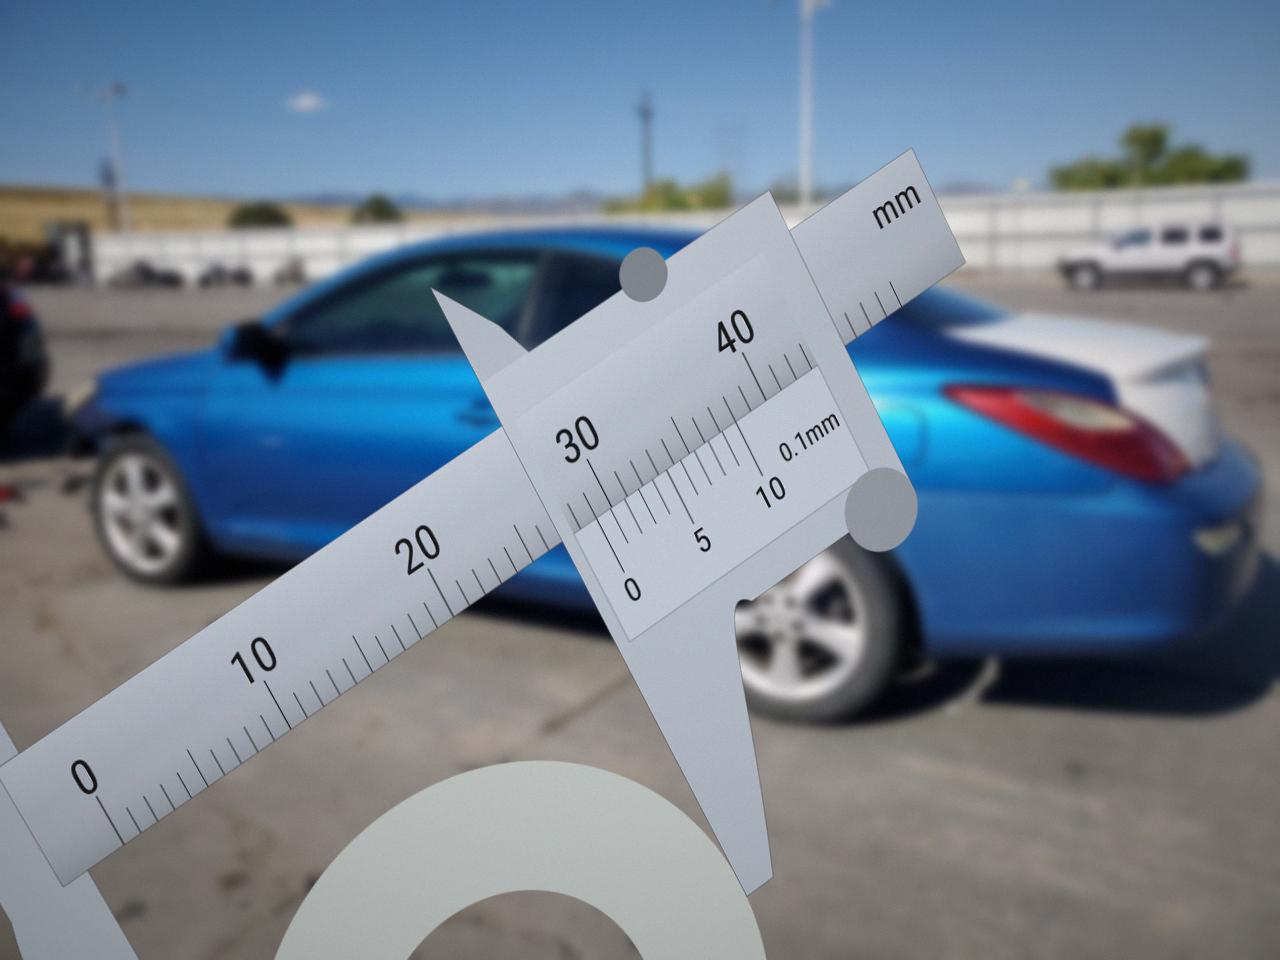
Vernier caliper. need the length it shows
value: 29.0 mm
